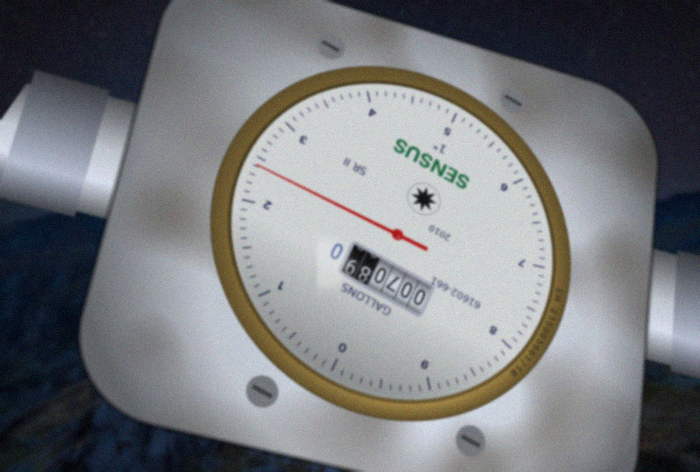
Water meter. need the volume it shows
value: 70892.4 gal
